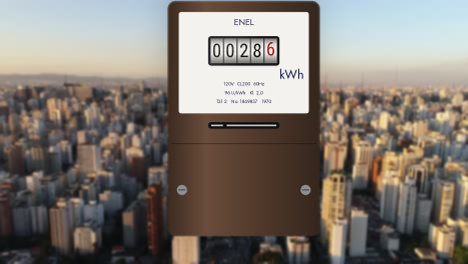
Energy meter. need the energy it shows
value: 28.6 kWh
